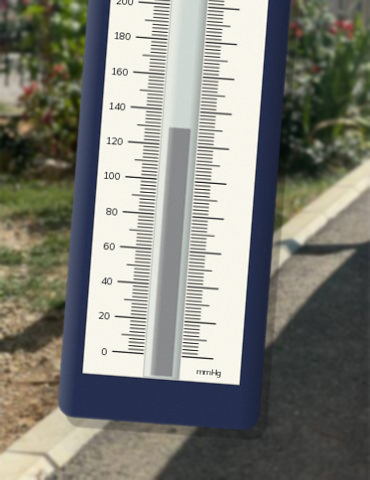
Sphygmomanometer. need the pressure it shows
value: 130 mmHg
